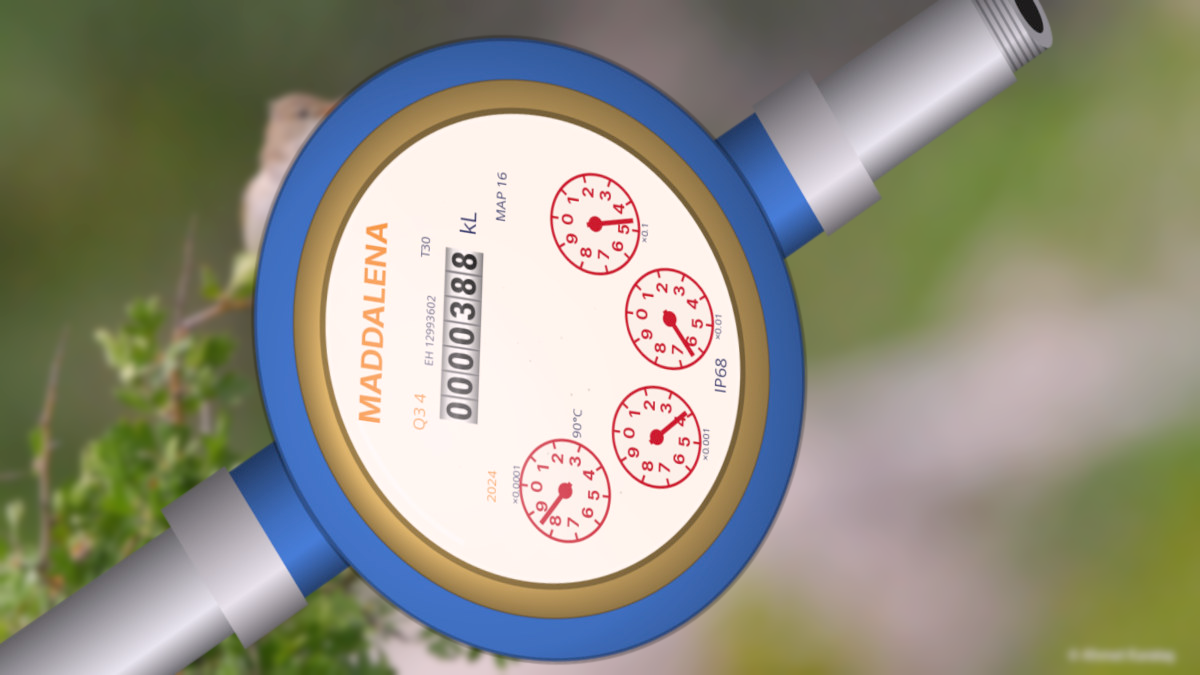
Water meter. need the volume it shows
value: 388.4638 kL
